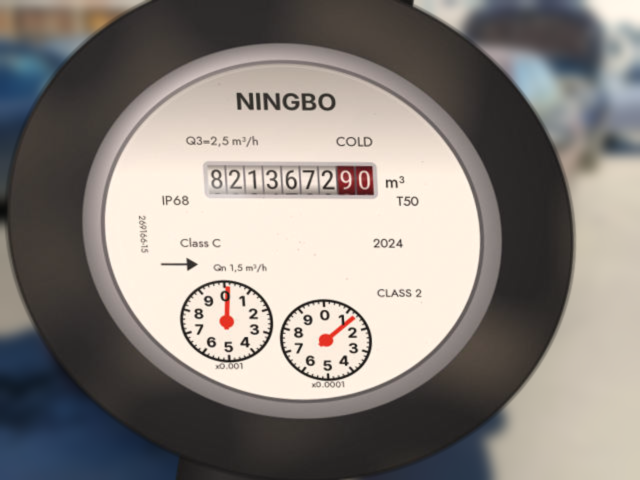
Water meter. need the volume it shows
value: 8213672.9001 m³
